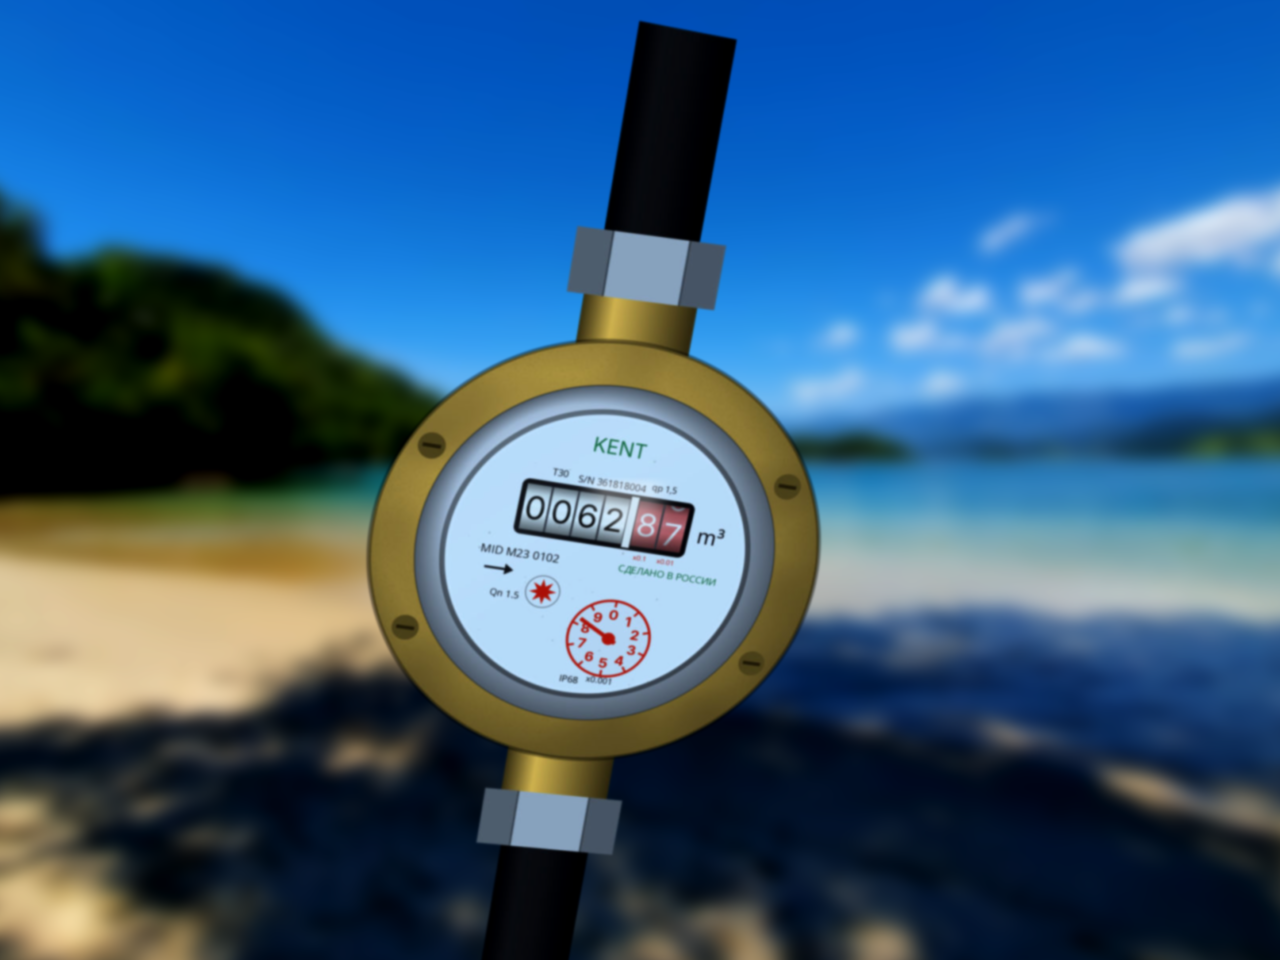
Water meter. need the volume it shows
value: 62.868 m³
